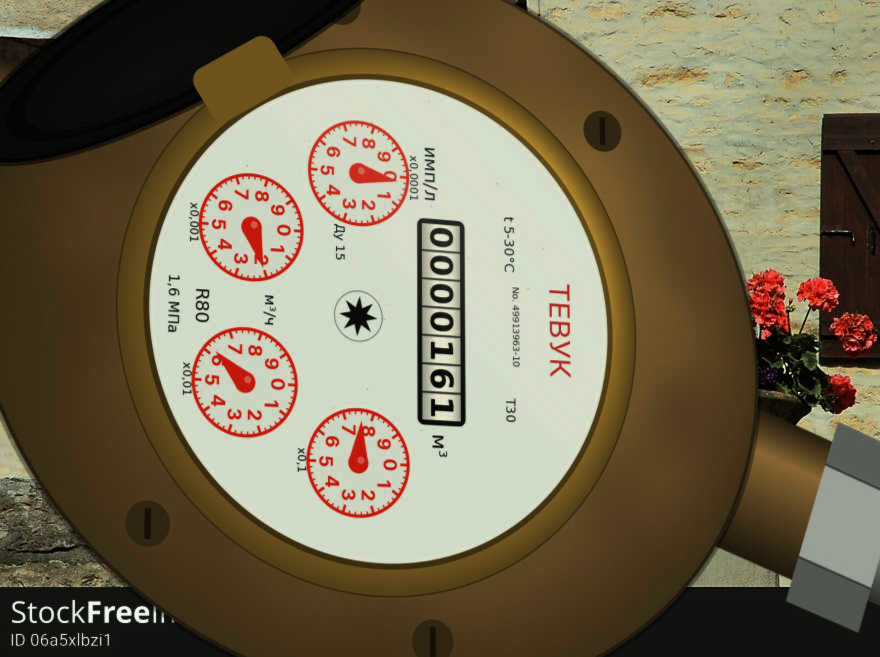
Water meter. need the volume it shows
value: 161.7620 m³
